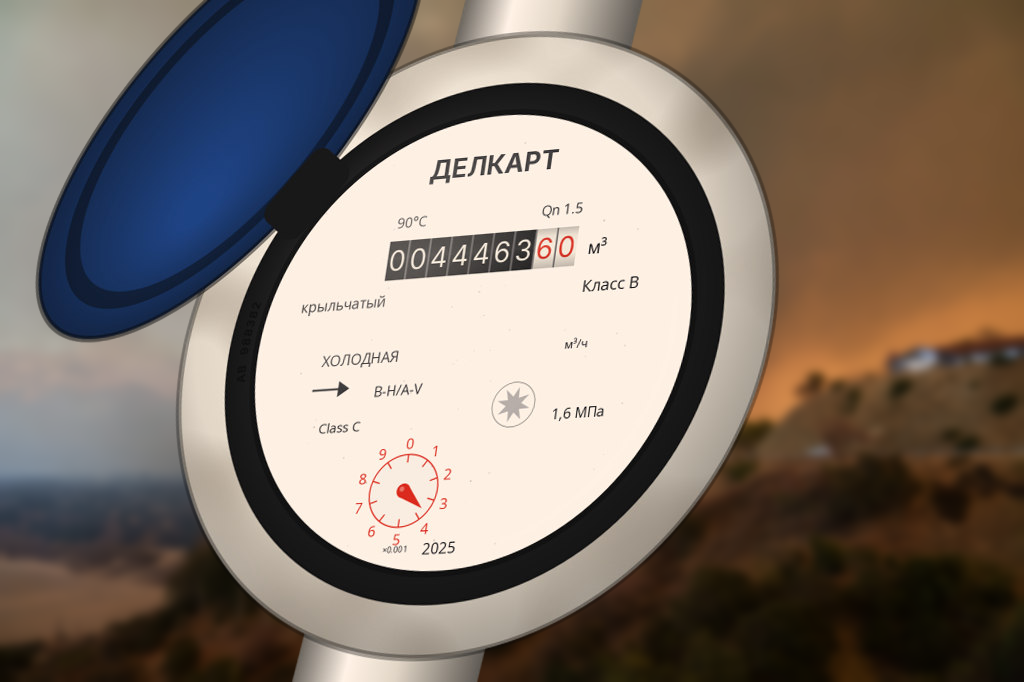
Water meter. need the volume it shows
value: 44463.603 m³
